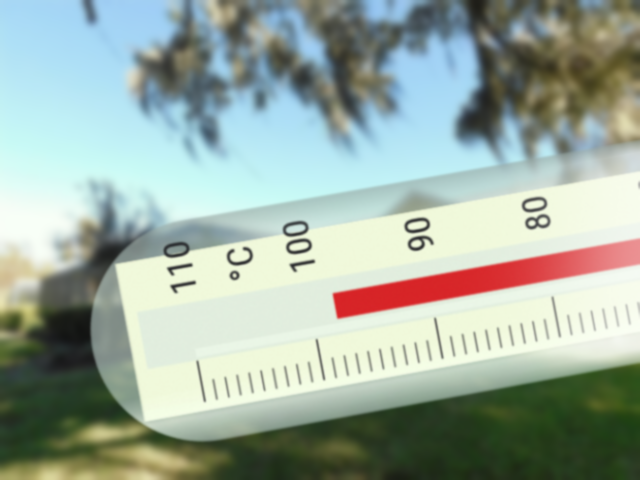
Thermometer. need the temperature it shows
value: 98 °C
